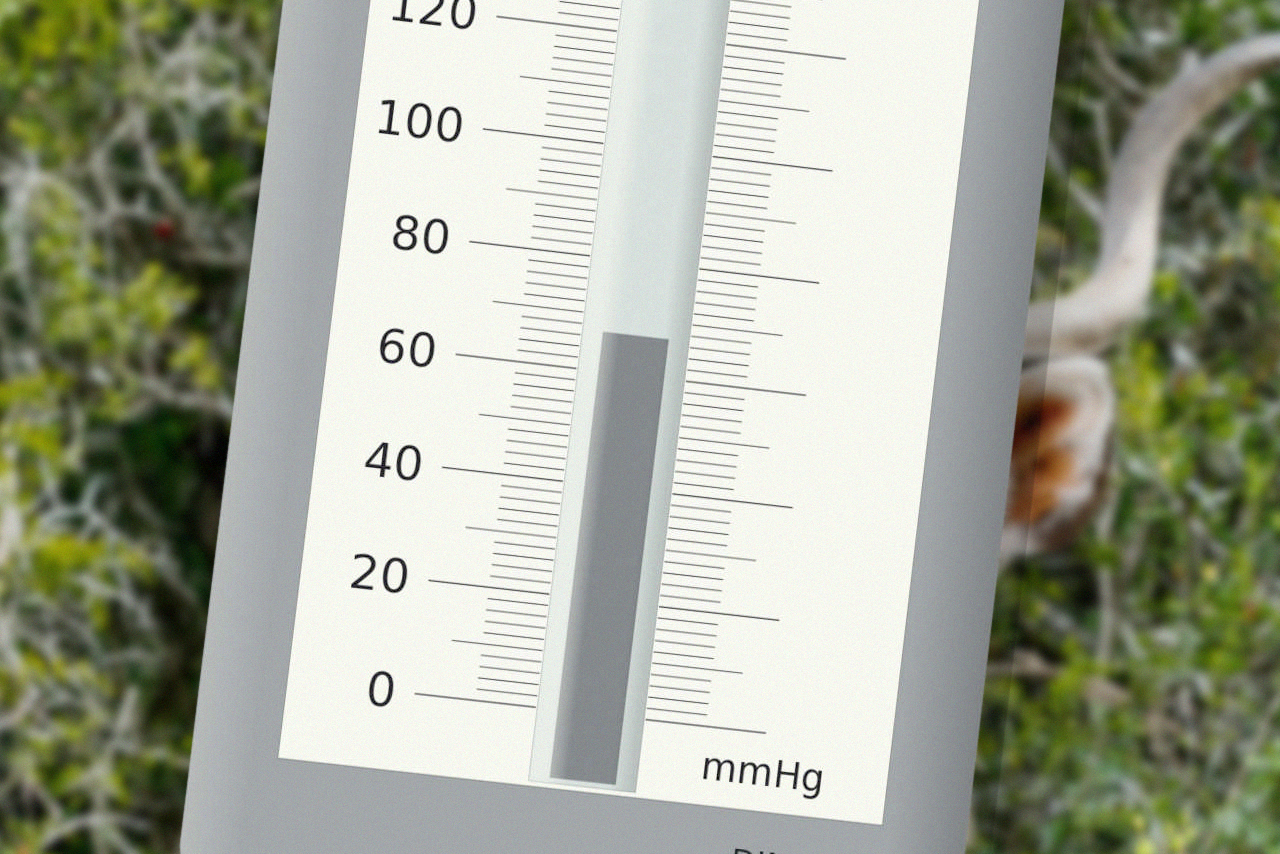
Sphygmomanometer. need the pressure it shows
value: 67 mmHg
